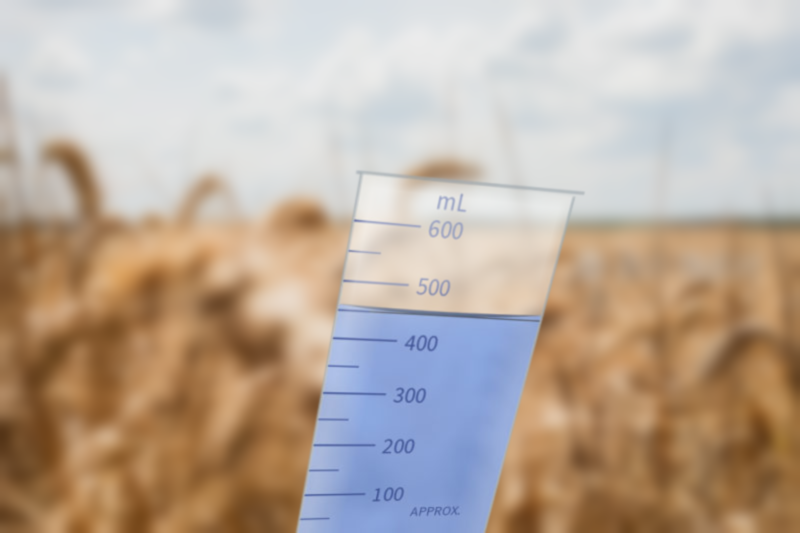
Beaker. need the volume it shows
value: 450 mL
